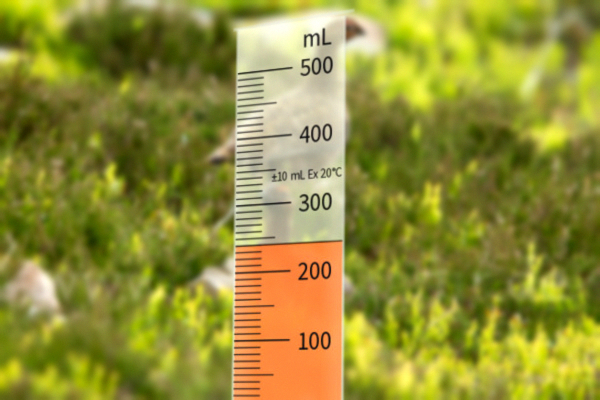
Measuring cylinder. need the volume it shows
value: 240 mL
